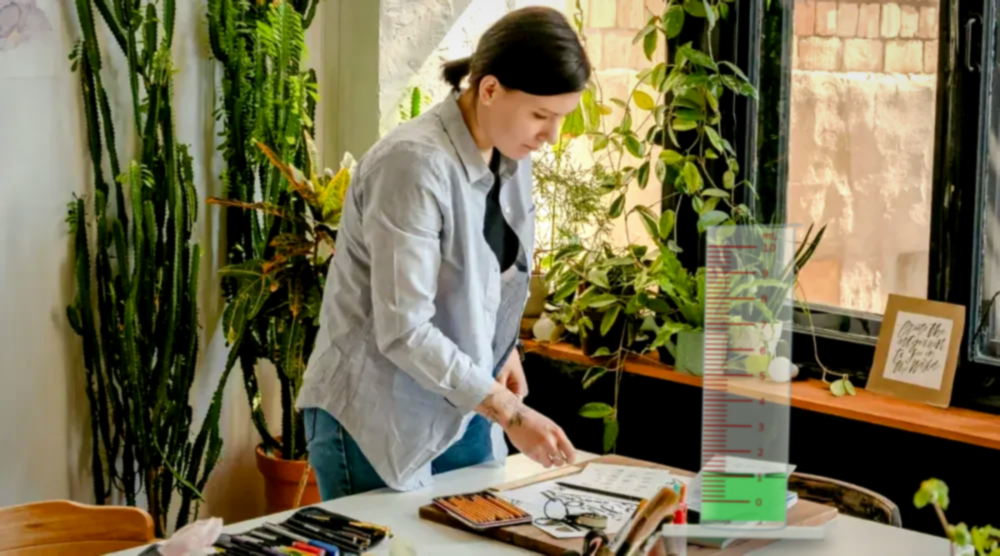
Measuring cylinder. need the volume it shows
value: 1 mL
